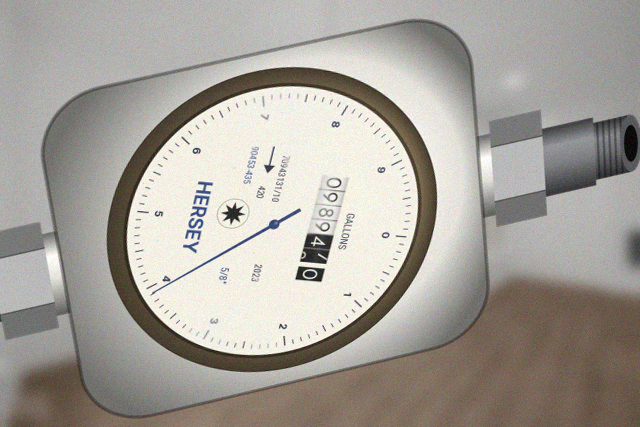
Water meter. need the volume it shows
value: 989473.9 gal
